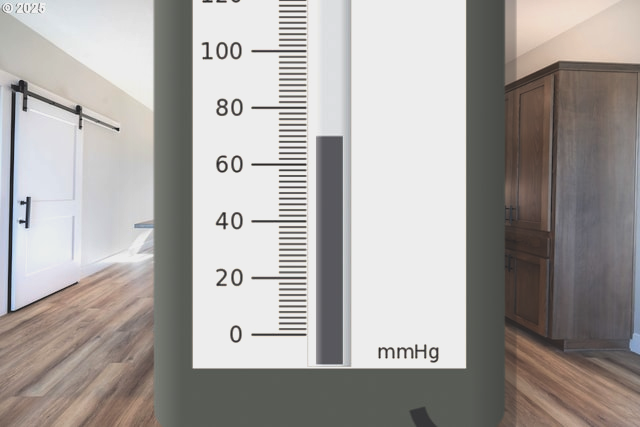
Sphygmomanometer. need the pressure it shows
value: 70 mmHg
